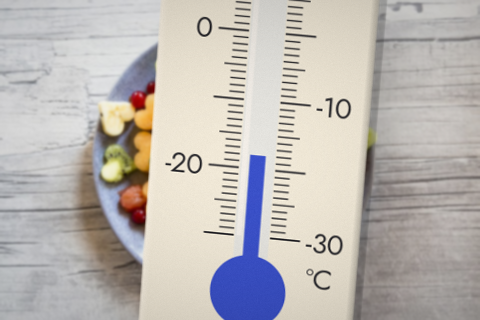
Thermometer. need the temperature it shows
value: -18 °C
